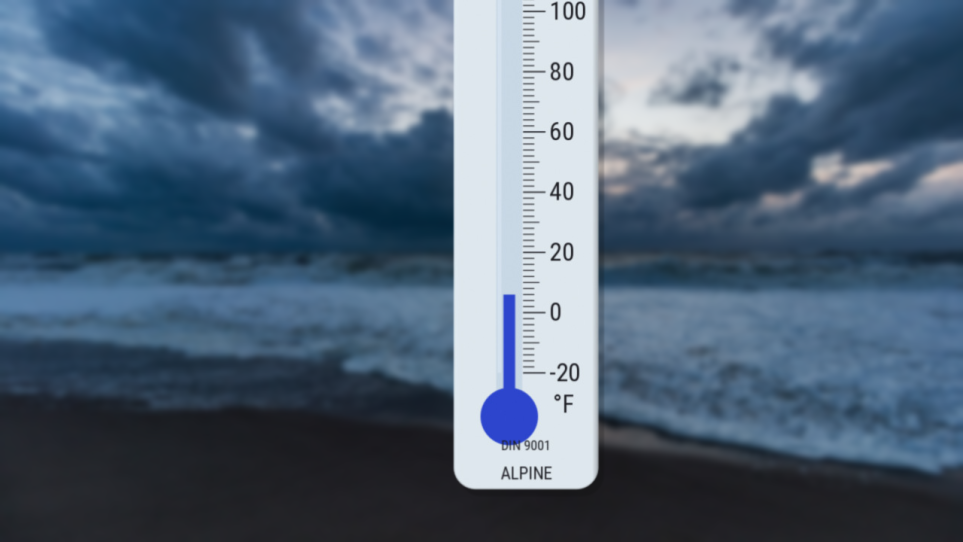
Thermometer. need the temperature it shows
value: 6 °F
